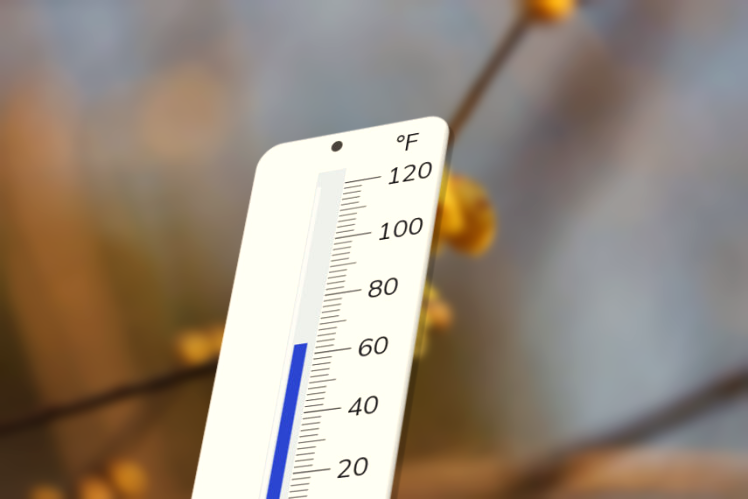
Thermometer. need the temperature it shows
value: 64 °F
